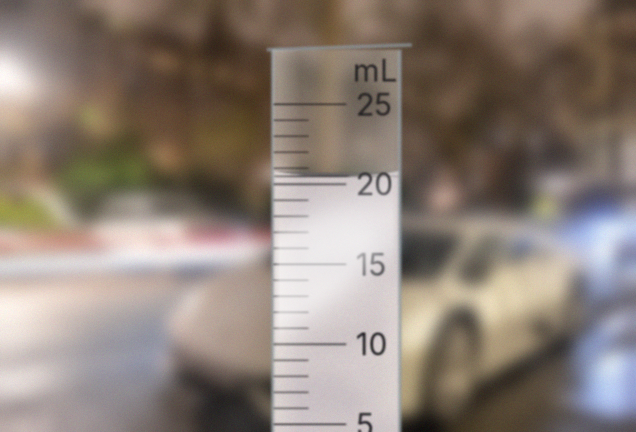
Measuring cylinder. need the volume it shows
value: 20.5 mL
